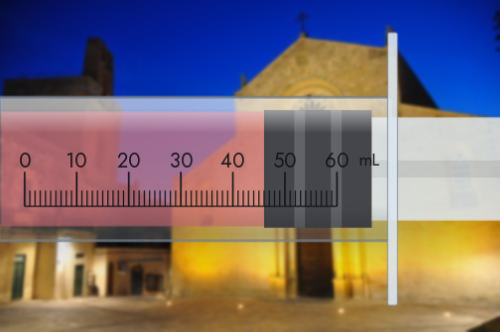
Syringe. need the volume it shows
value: 46 mL
